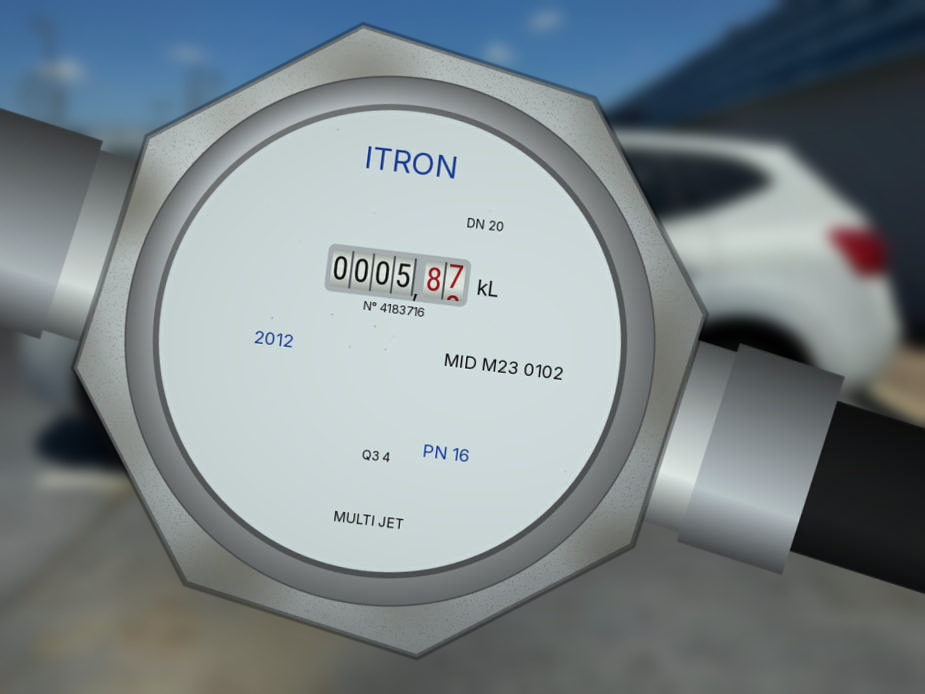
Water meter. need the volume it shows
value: 5.87 kL
